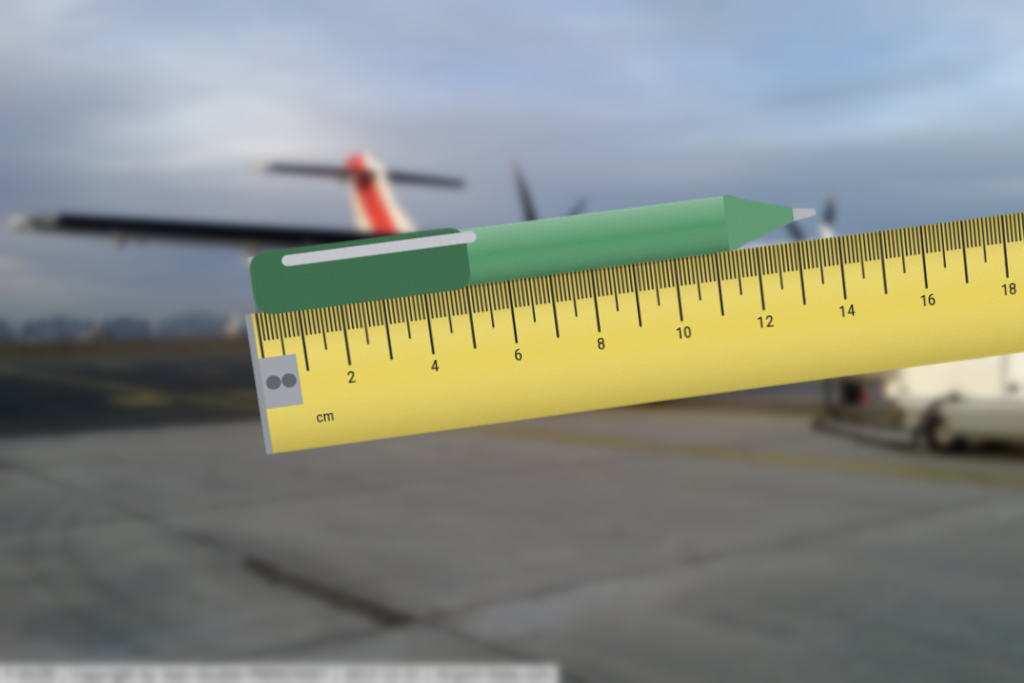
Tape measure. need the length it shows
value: 13.5 cm
